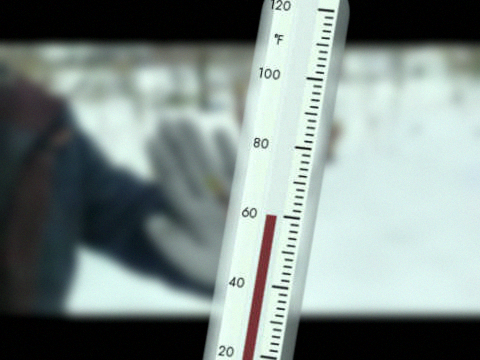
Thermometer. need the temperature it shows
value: 60 °F
